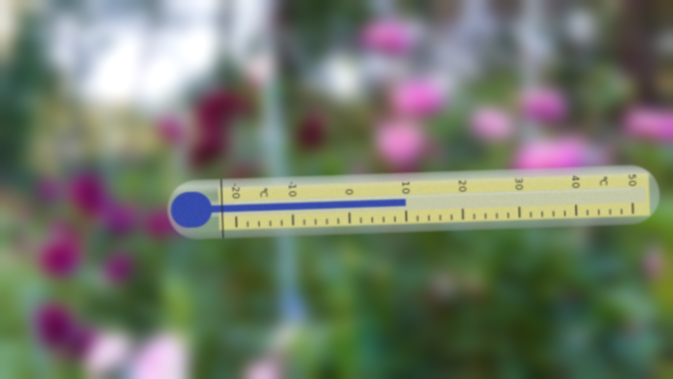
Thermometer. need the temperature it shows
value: 10 °C
